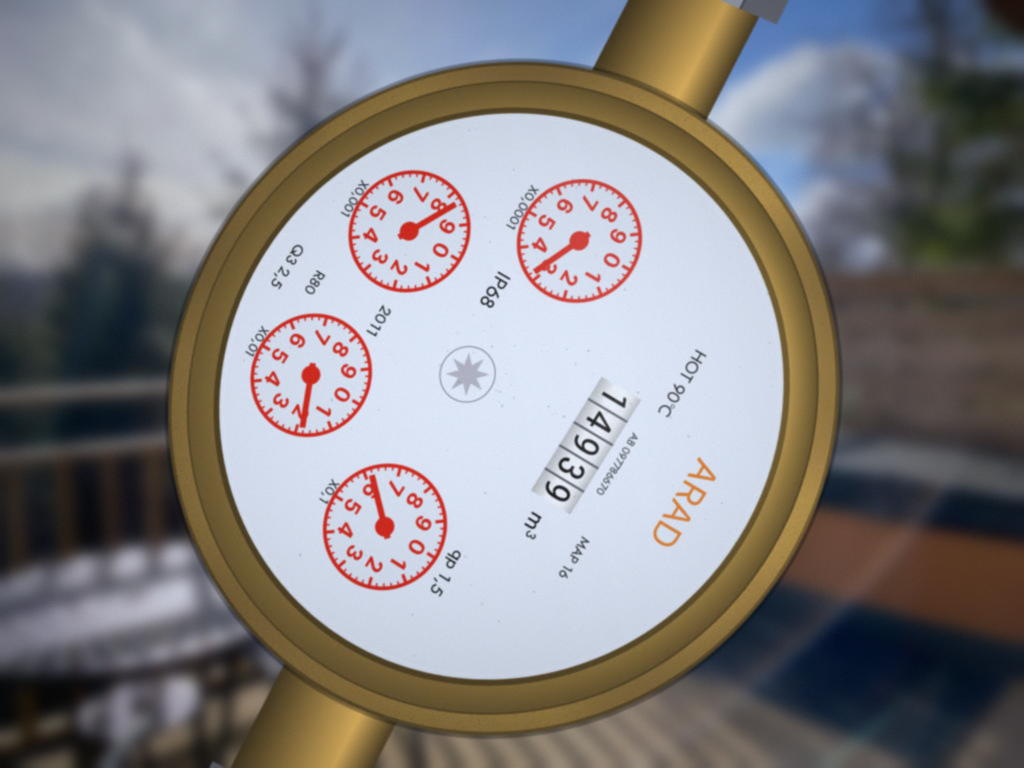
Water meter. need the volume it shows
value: 14939.6183 m³
